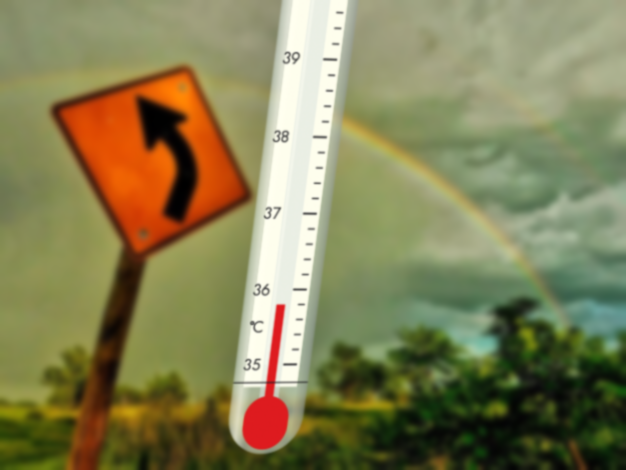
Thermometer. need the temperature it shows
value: 35.8 °C
